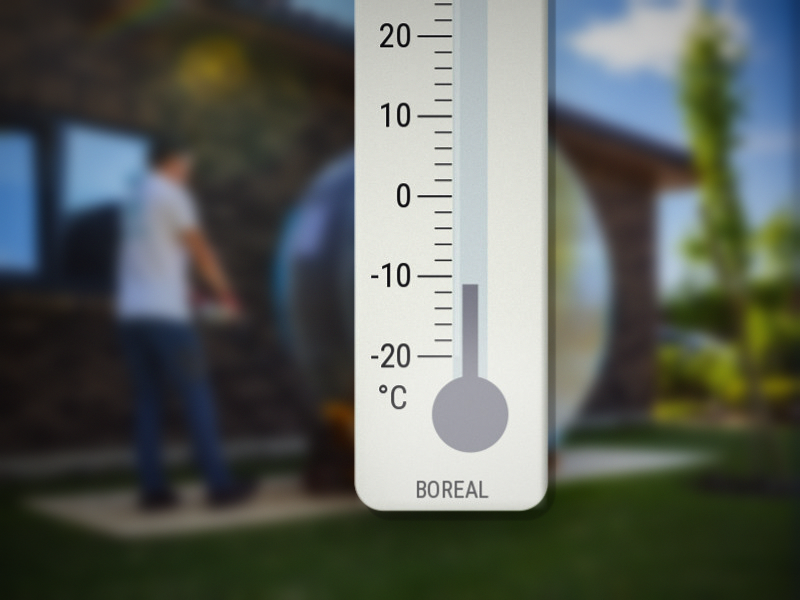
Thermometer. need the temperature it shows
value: -11 °C
